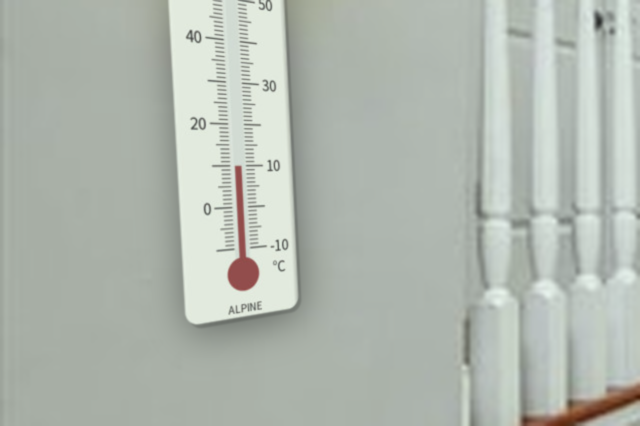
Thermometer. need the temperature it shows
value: 10 °C
